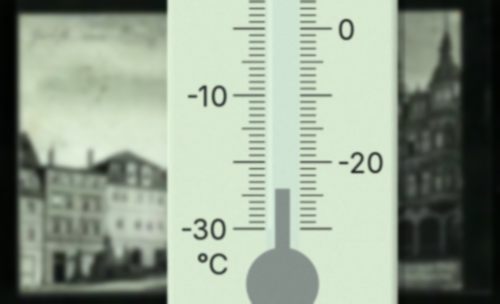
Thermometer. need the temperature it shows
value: -24 °C
